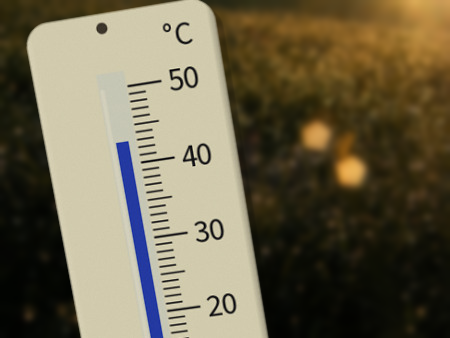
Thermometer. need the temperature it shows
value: 43 °C
